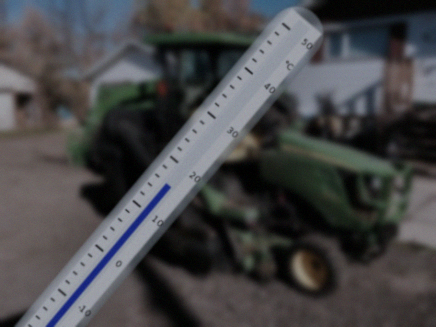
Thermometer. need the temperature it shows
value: 16 °C
